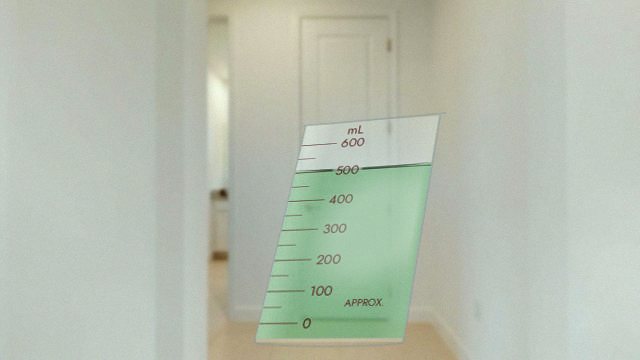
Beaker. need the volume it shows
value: 500 mL
